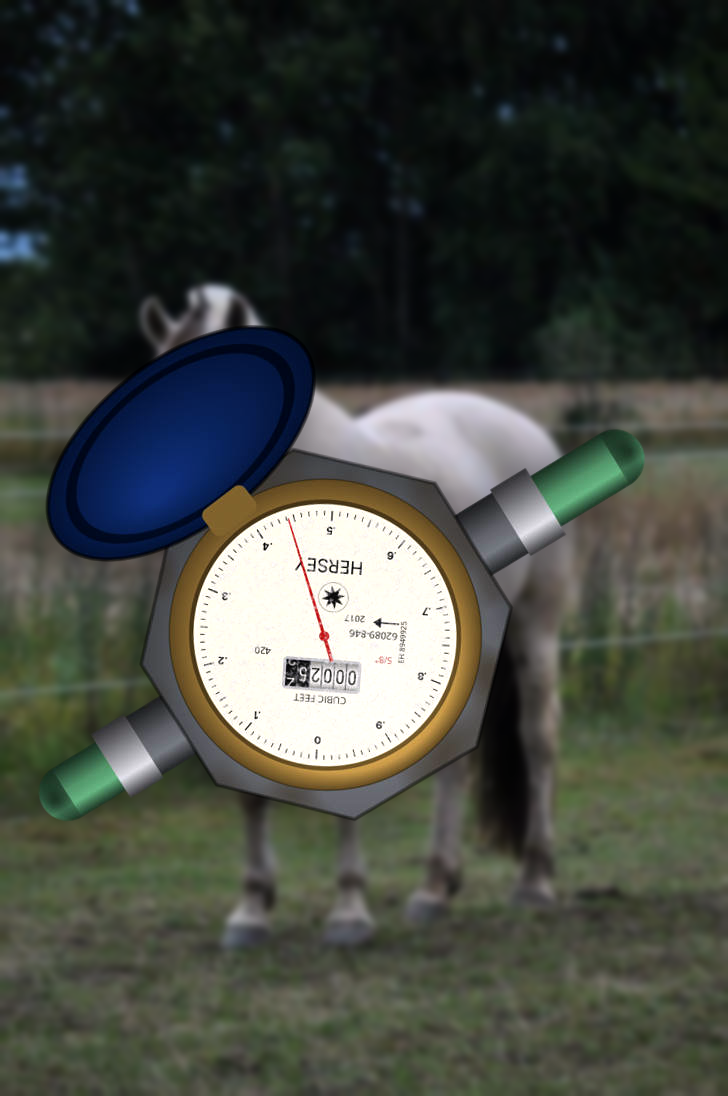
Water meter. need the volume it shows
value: 252.44 ft³
